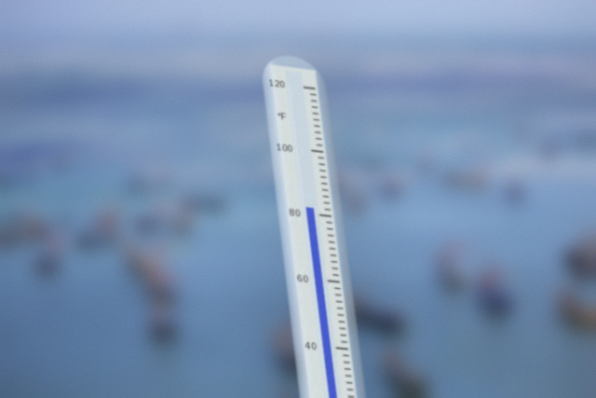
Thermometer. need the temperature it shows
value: 82 °F
